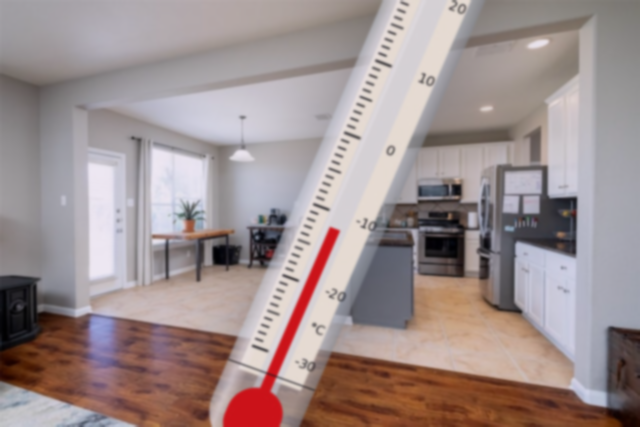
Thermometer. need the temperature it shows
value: -12 °C
